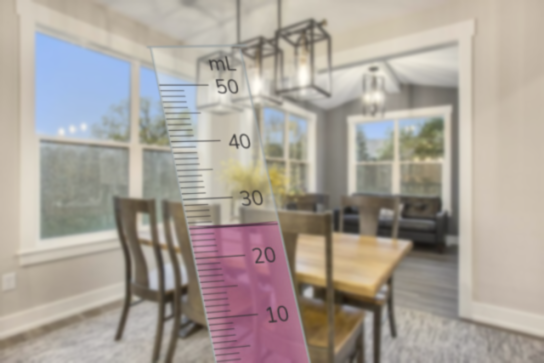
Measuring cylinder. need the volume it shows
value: 25 mL
